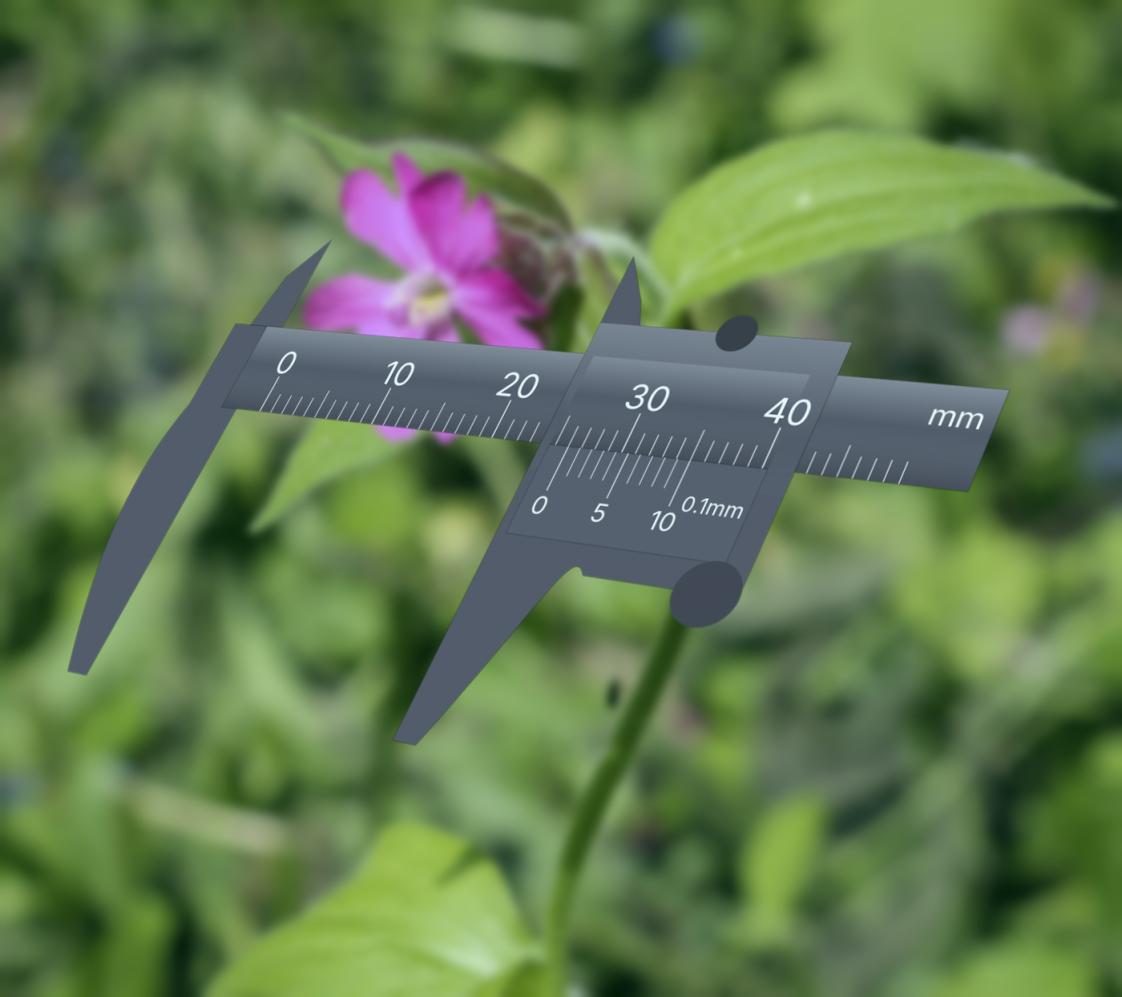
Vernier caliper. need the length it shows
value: 26.0 mm
